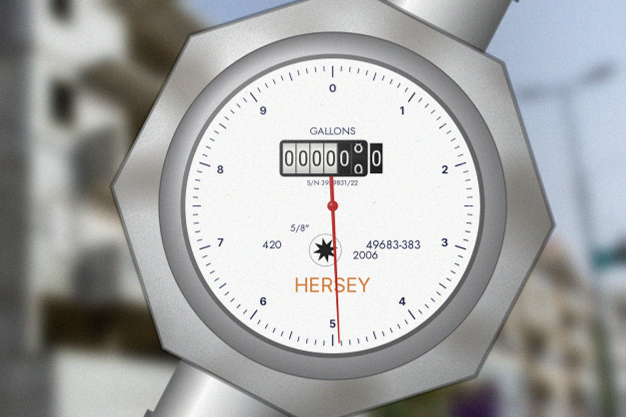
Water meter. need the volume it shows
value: 84.9 gal
